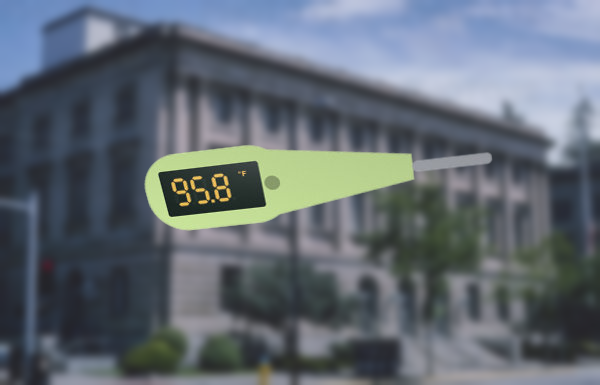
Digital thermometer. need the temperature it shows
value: 95.8 °F
